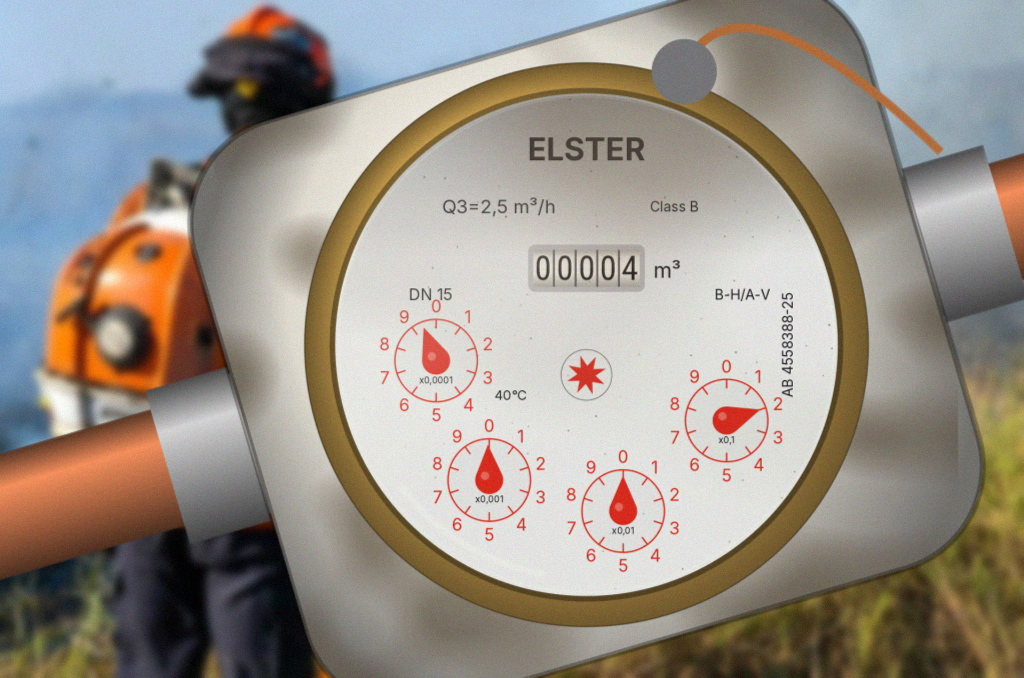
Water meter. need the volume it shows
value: 4.1999 m³
